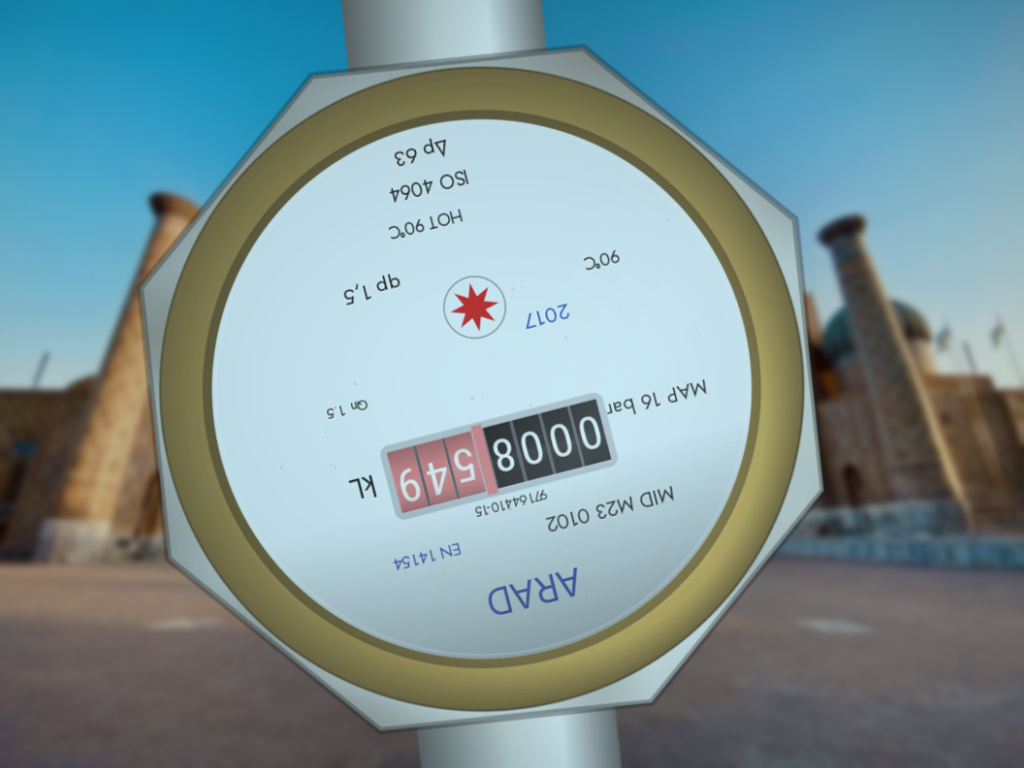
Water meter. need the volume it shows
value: 8.549 kL
